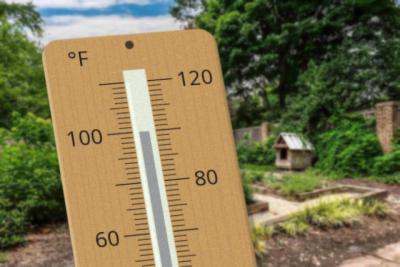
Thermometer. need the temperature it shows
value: 100 °F
